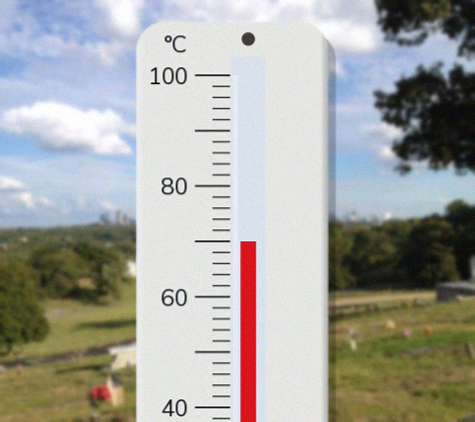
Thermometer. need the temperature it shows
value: 70 °C
